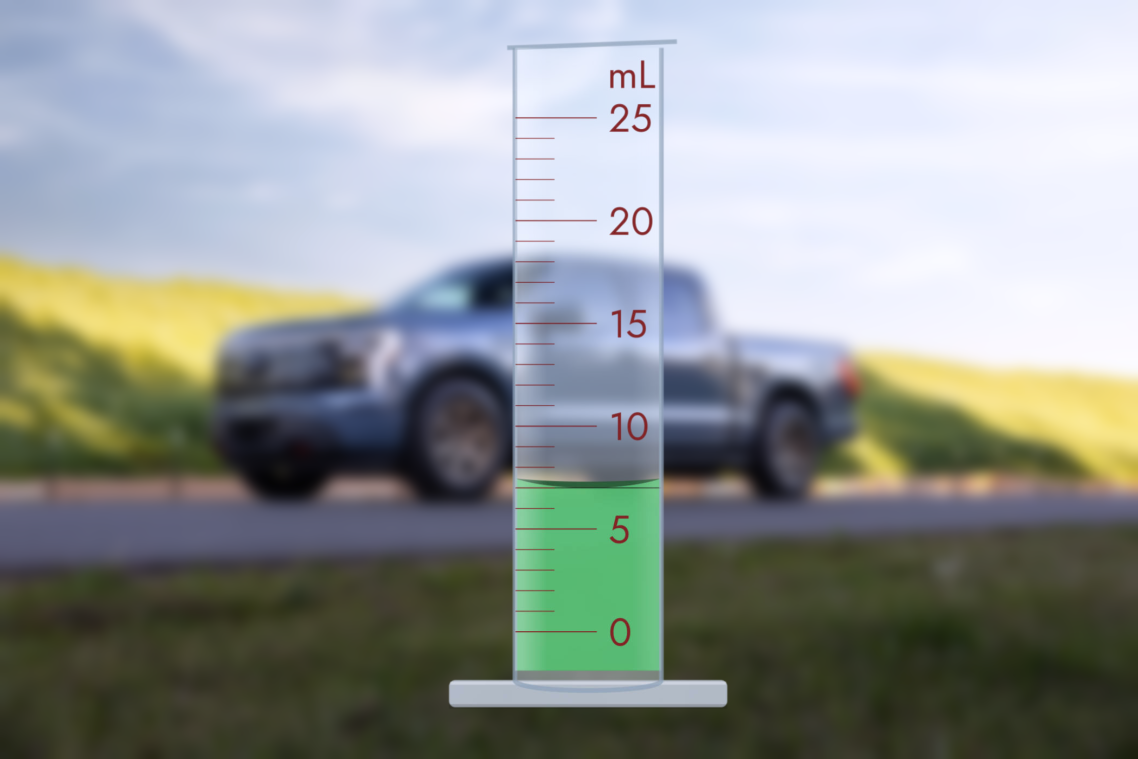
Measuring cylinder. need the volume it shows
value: 7 mL
